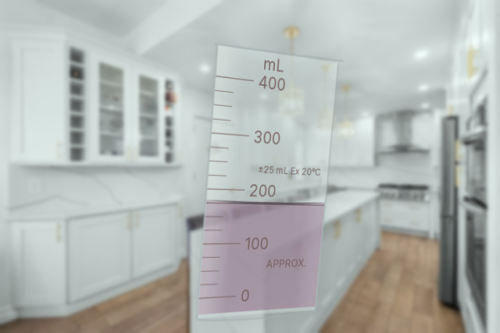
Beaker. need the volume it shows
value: 175 mL
